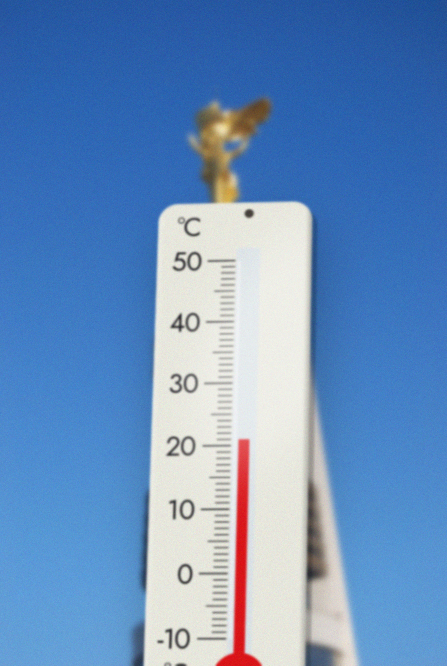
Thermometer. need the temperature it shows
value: 21 °C
